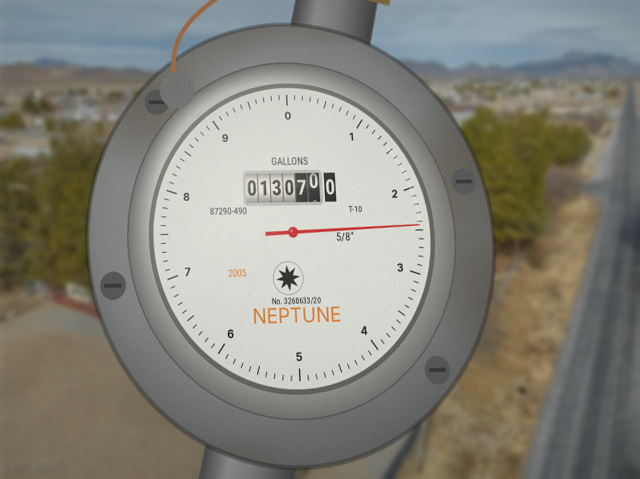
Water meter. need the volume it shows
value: 130702.4 gal
